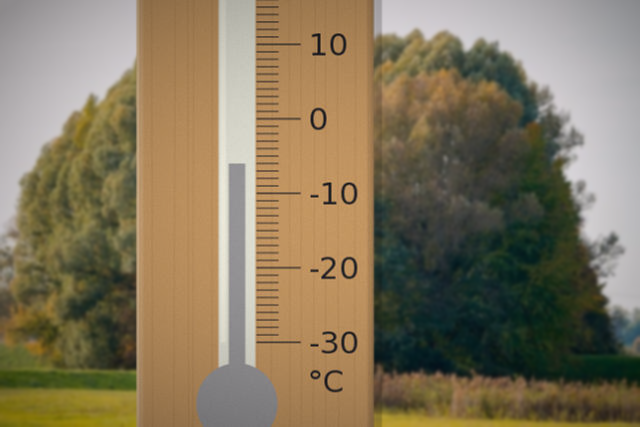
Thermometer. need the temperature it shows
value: -6 °C
